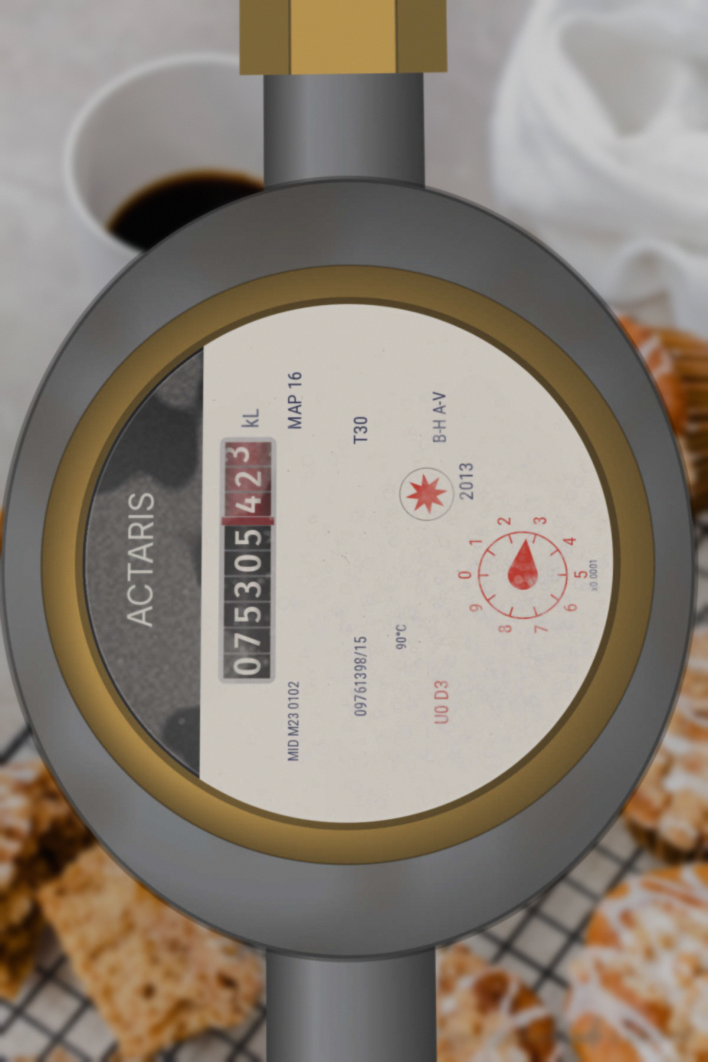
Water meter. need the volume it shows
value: 75305.4232 kL
